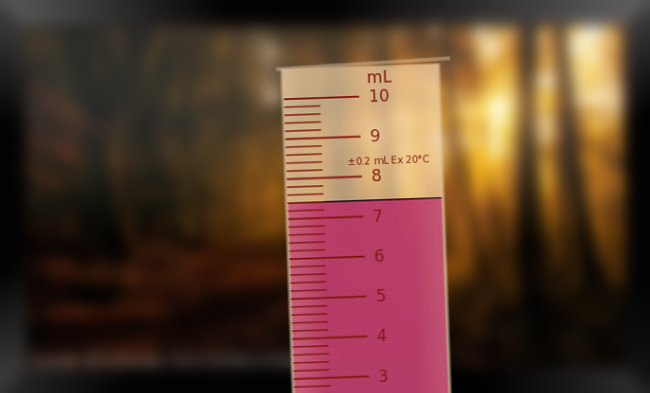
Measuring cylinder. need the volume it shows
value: 7.4 mL
